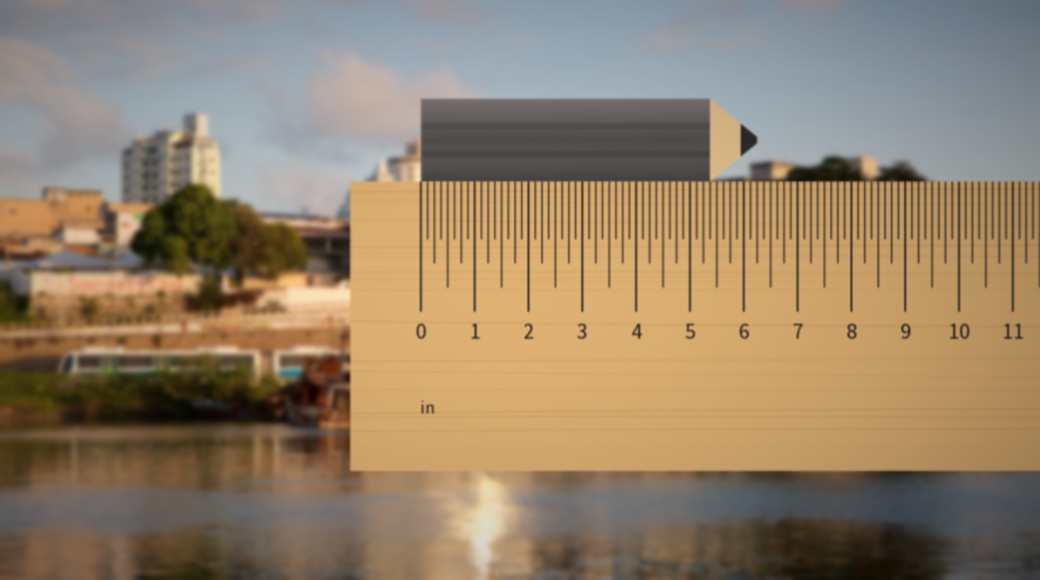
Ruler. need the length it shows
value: 6.25 in
